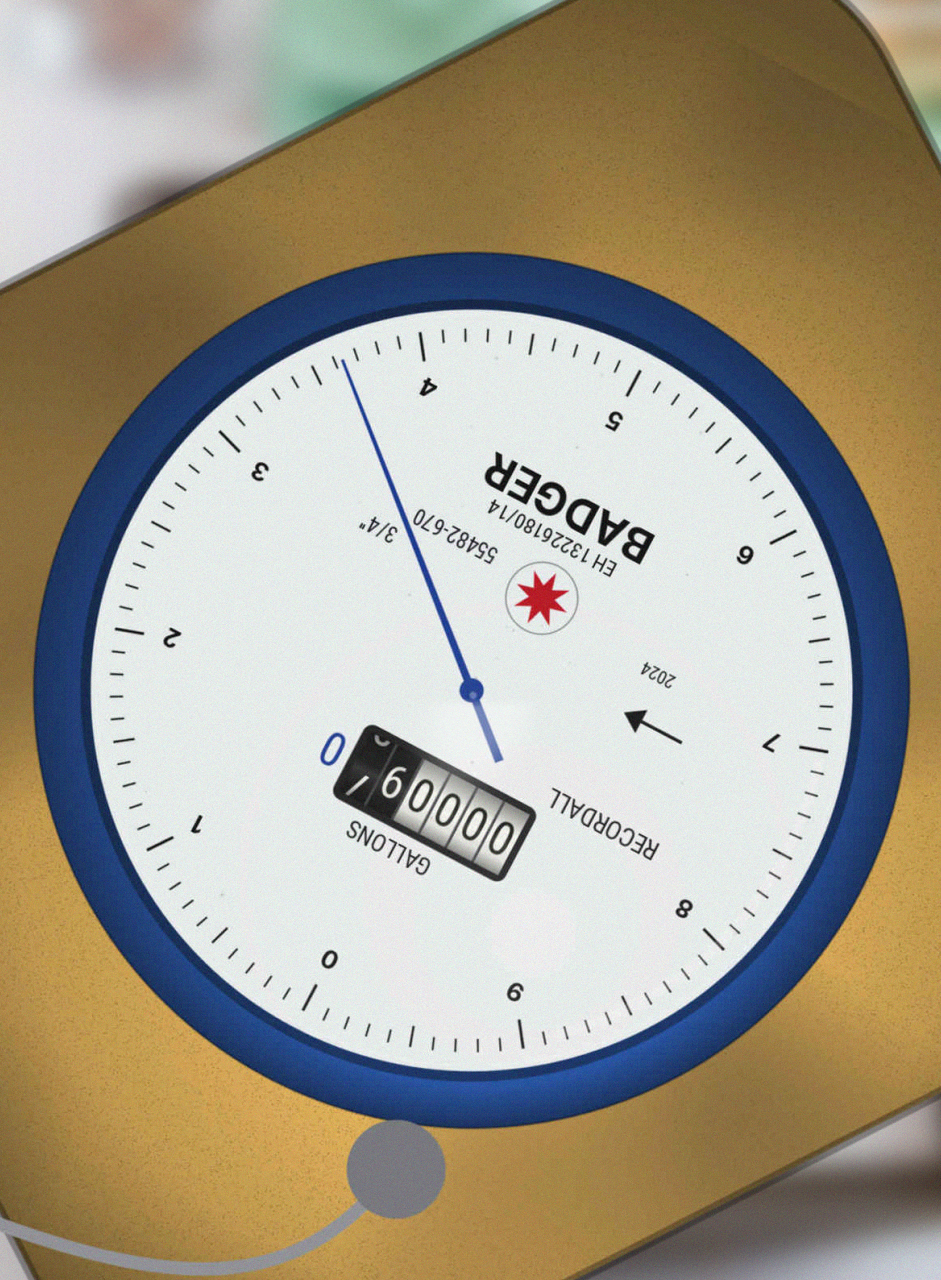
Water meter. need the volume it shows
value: 973.6 gal
